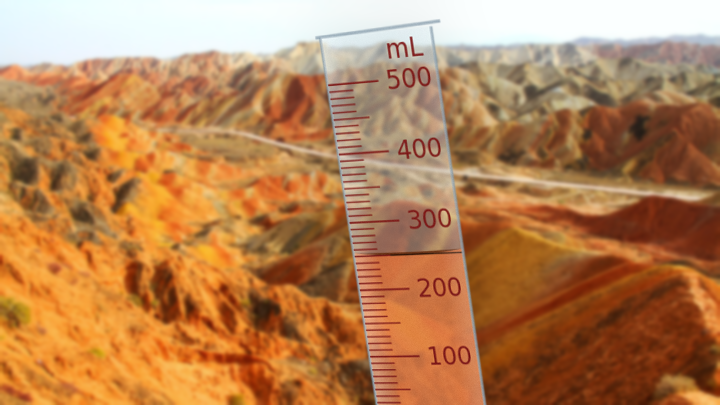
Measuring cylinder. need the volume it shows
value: 250 mL
